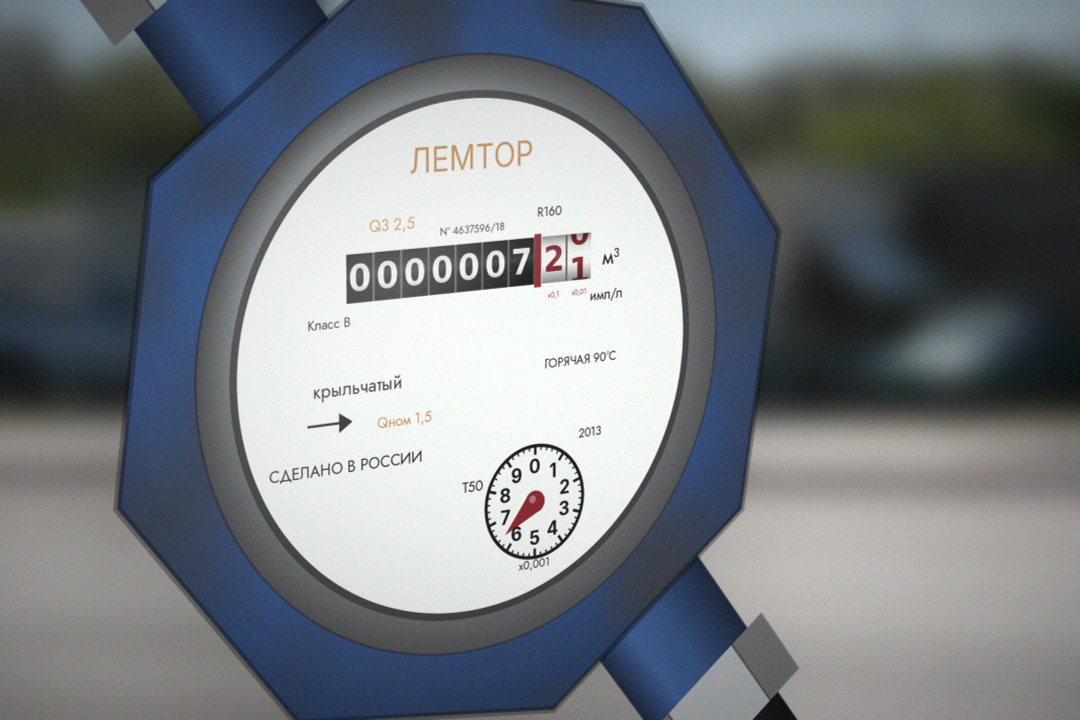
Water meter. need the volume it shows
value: 7.206 m³
